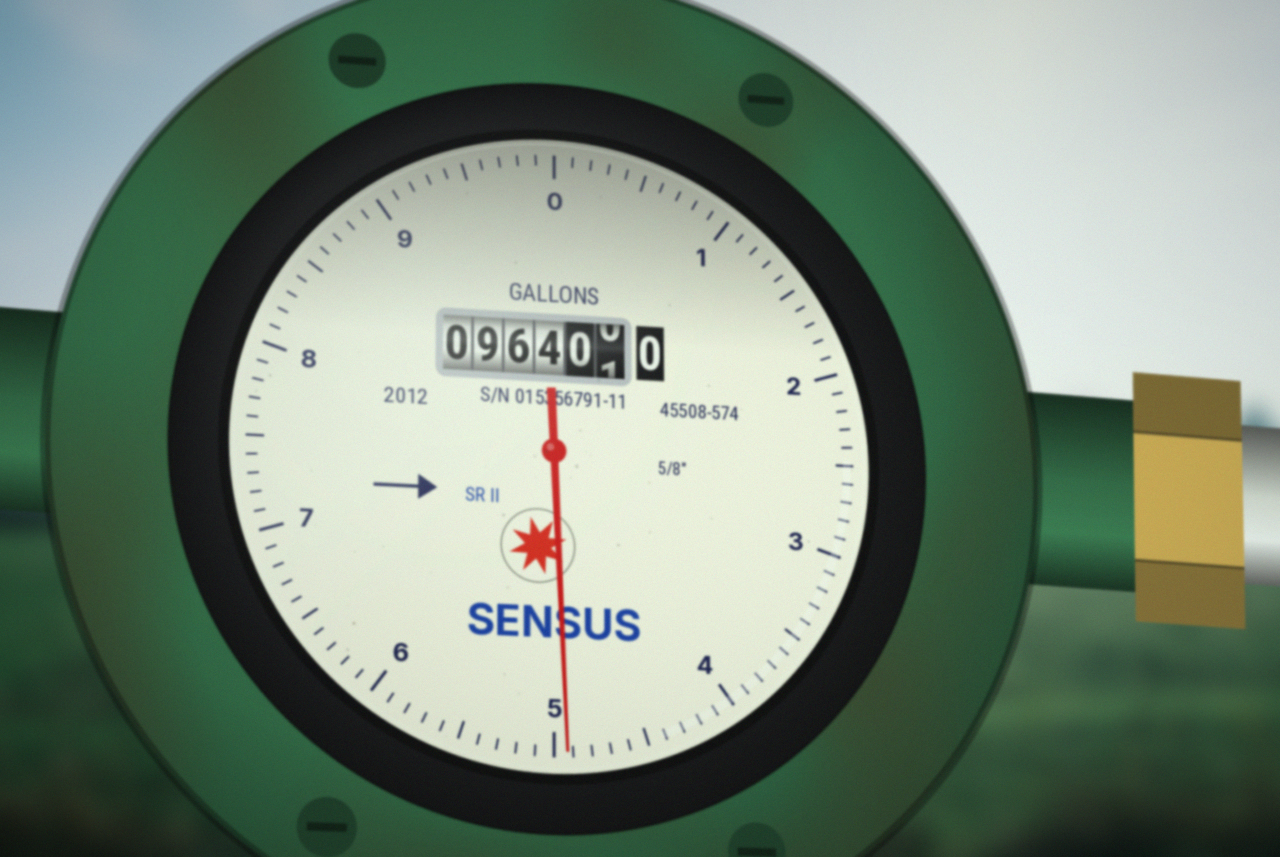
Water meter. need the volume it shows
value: 964004.9 gal
